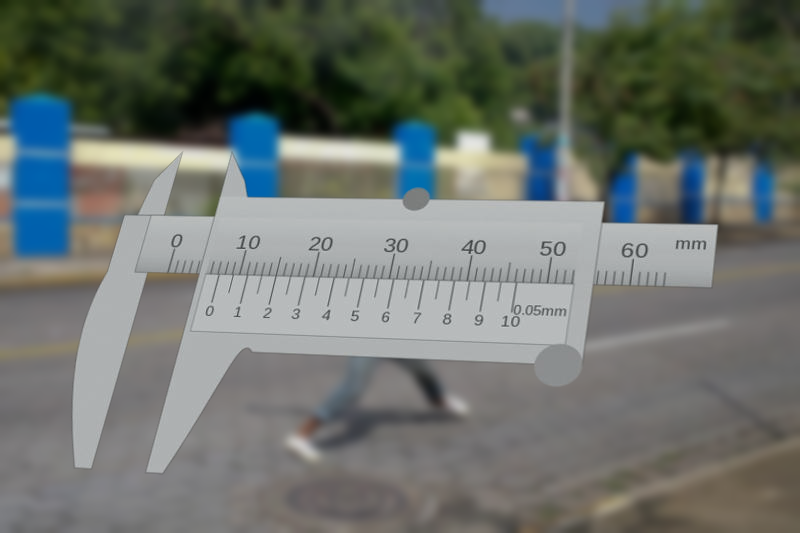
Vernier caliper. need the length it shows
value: 7.2 mm
